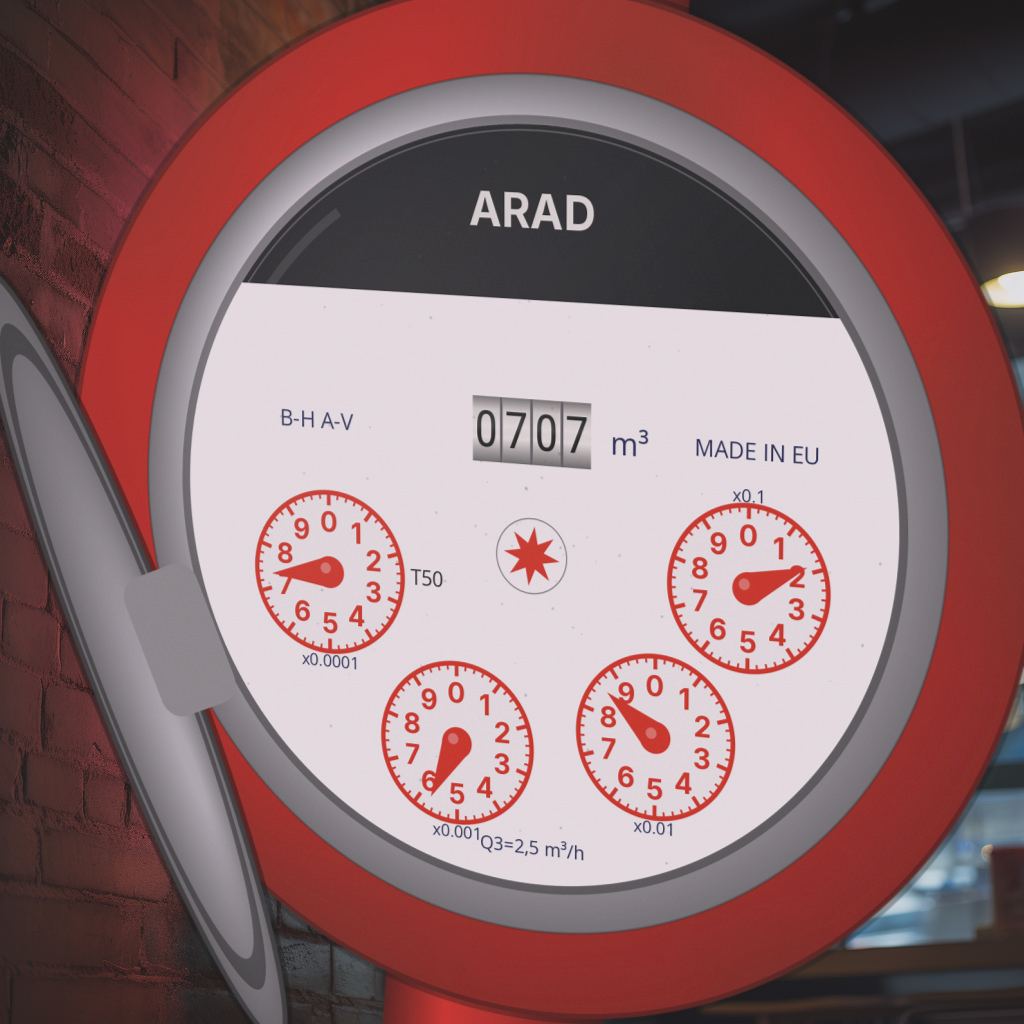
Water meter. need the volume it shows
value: 707.1857 m³
